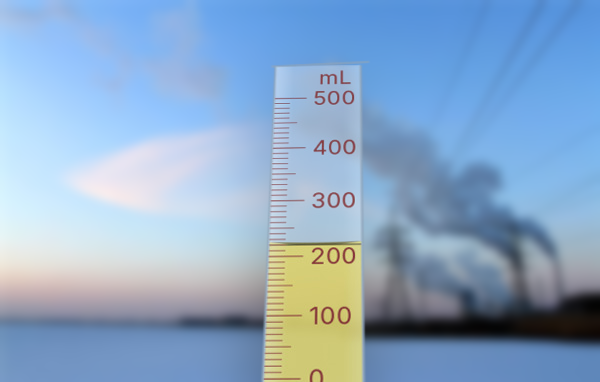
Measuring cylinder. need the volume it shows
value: 220 mL
